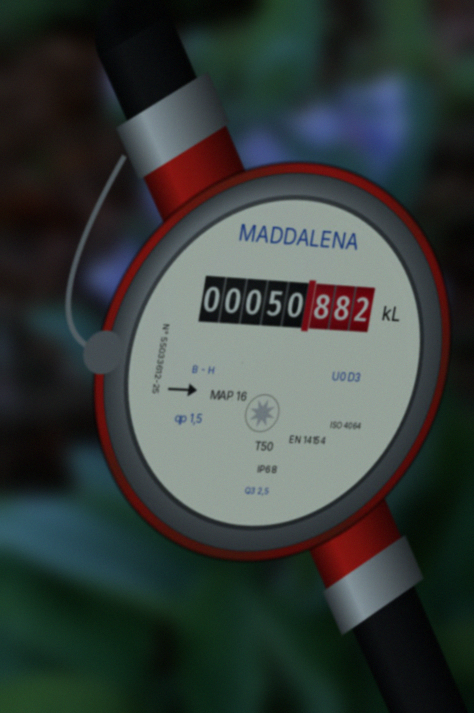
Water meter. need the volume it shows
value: 50.882 kL
